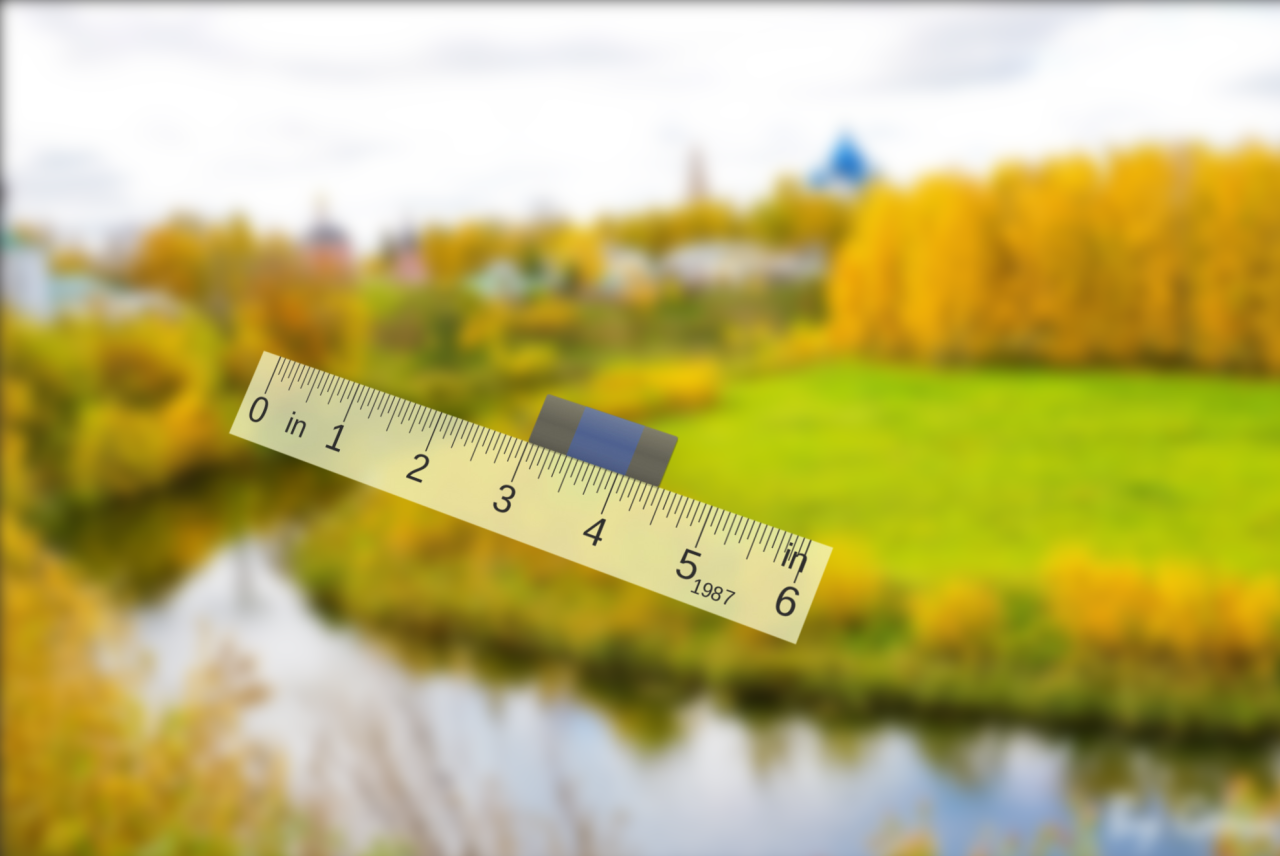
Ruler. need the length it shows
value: 1.4375 in
